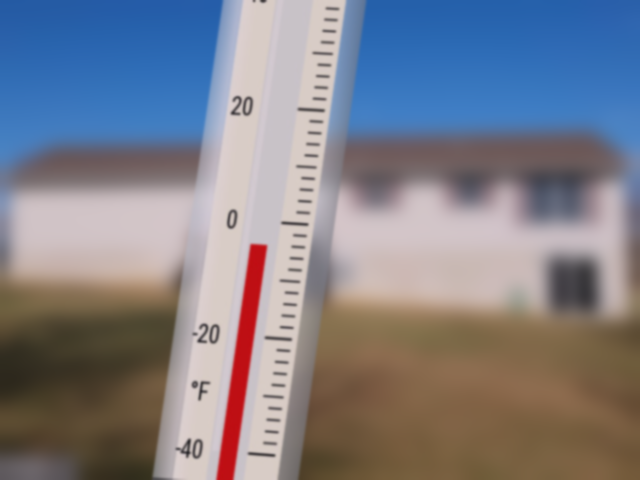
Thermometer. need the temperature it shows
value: -4 °F
